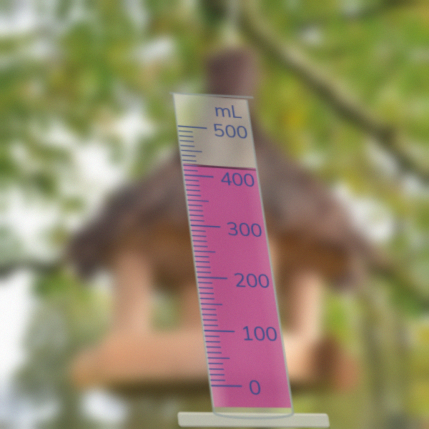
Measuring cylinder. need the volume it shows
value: 420 mL
